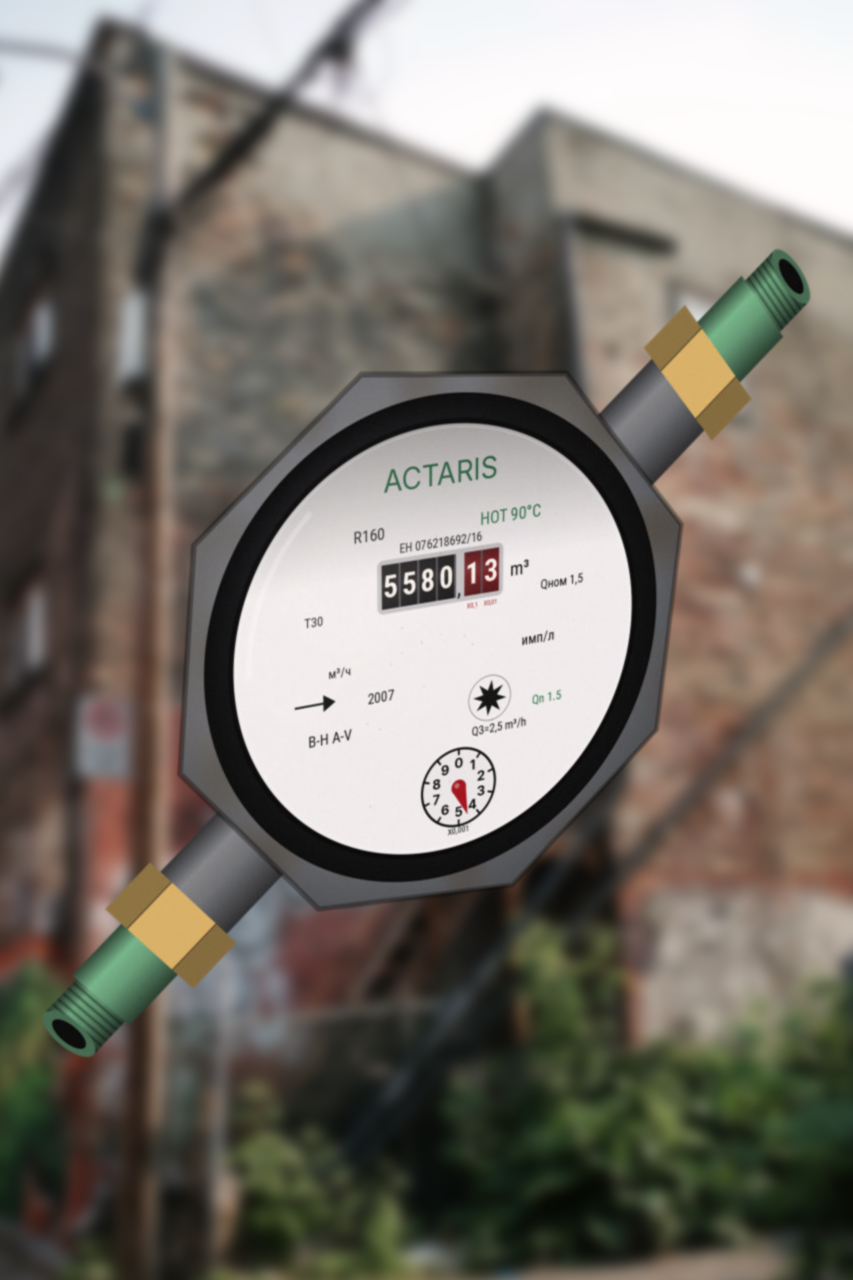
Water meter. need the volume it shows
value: 5580.134 m³
